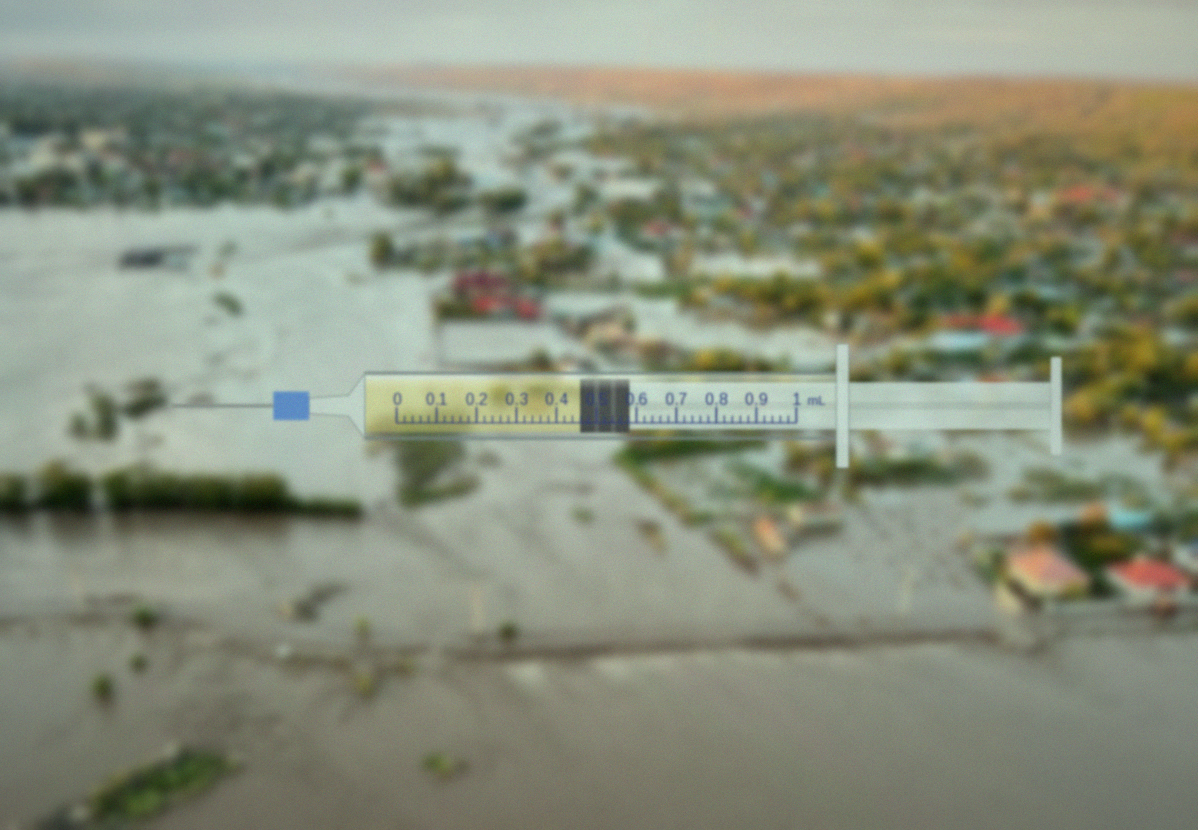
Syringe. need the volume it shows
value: 0.46 mL
